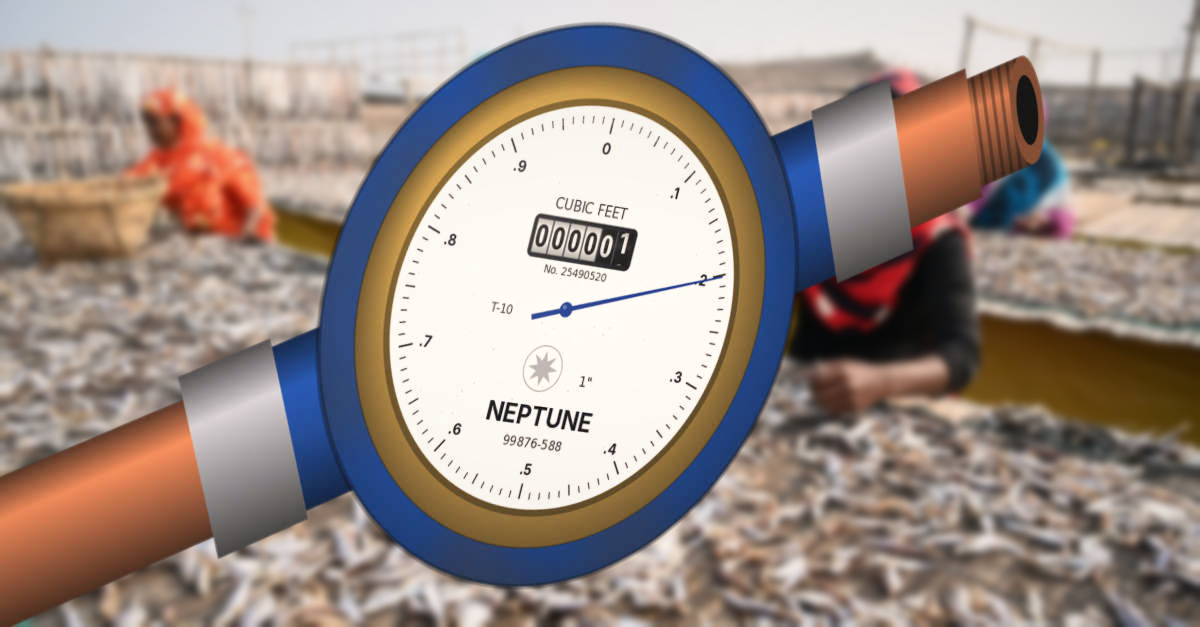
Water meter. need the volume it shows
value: 1.20 ft³
